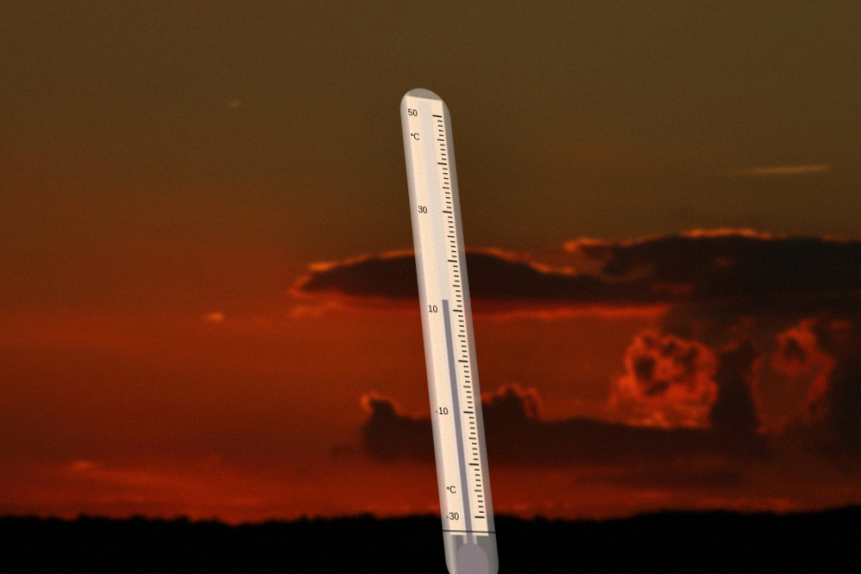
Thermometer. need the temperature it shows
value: 12 °C
